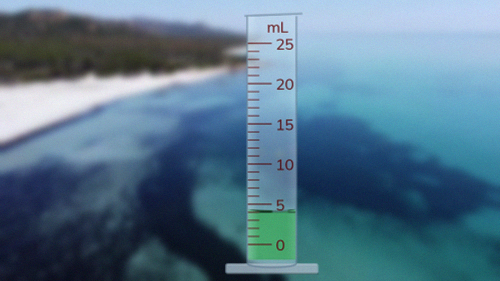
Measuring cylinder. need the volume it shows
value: 4 mL
